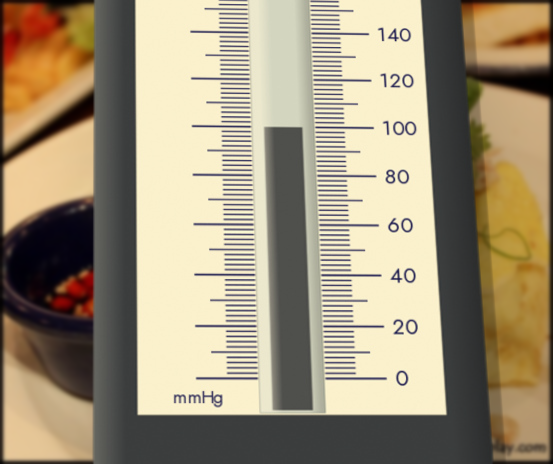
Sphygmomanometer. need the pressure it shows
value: 100 mmHg
